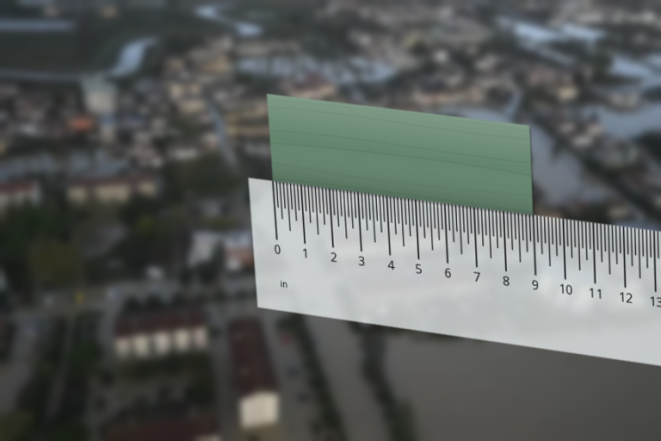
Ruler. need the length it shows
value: 9 in
